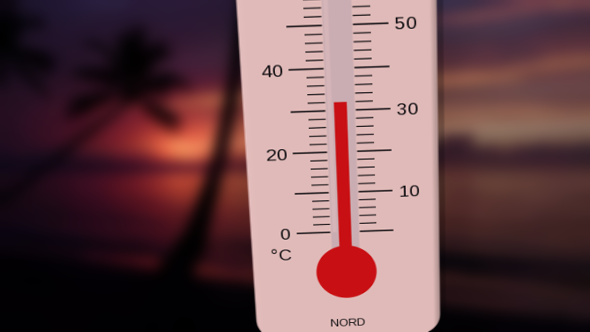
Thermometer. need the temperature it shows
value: 32 °C
